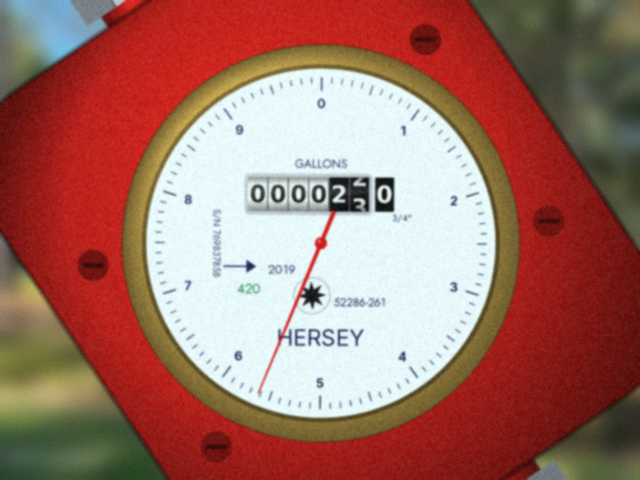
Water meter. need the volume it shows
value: 225.6 gal
